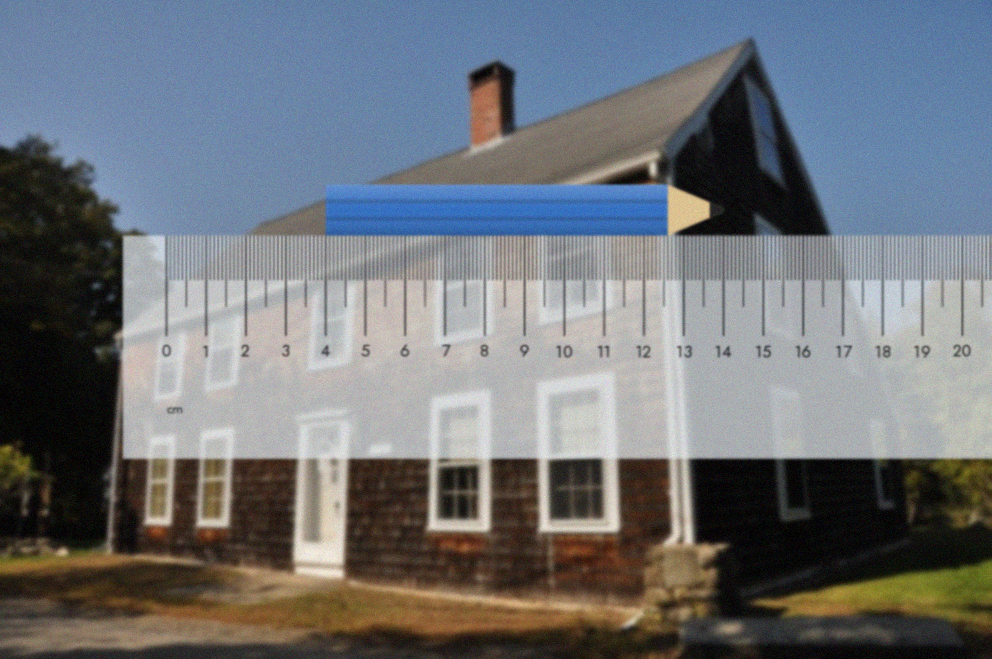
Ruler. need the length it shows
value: 10 cm
